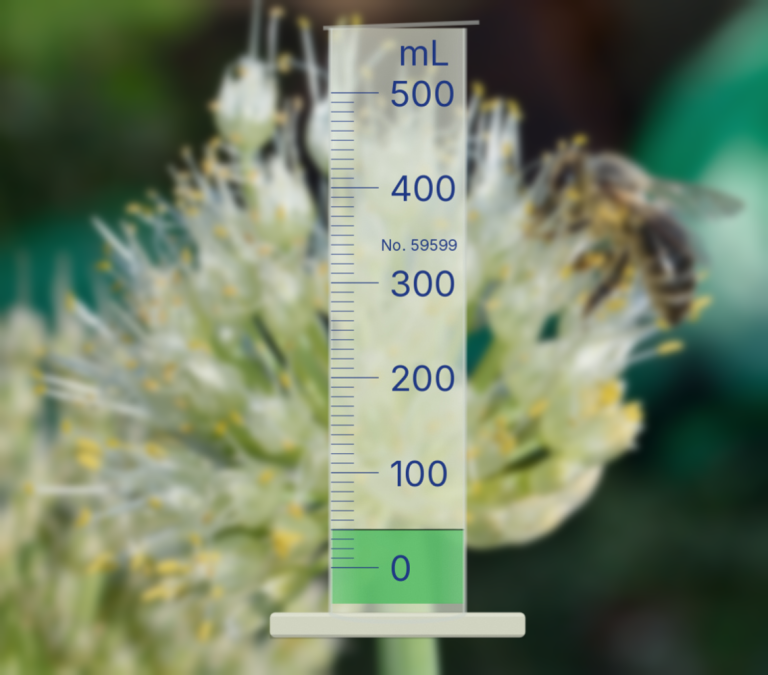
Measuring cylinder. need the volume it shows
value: 40 mL
